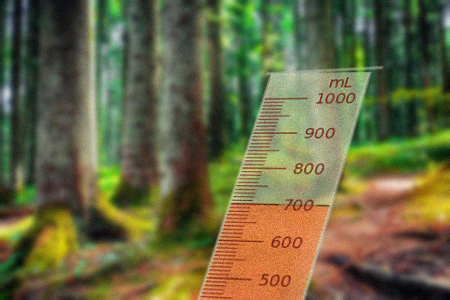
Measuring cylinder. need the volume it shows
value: 700 mL
